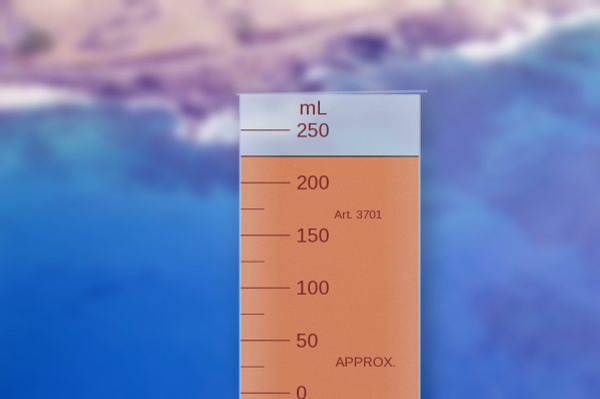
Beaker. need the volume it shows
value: 225 mL
